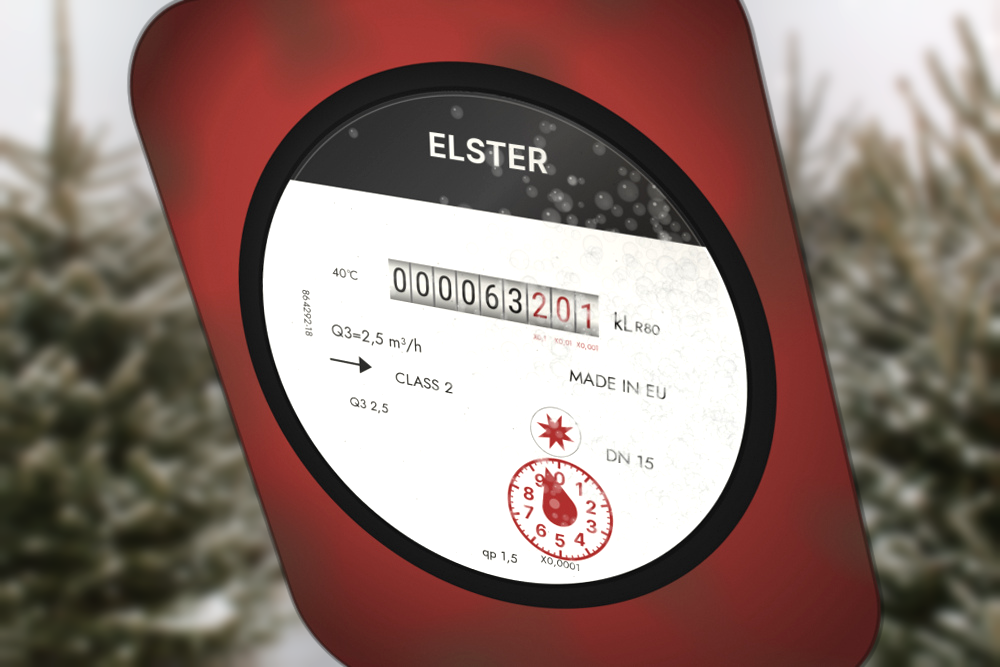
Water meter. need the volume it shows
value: 63.2009 kL
